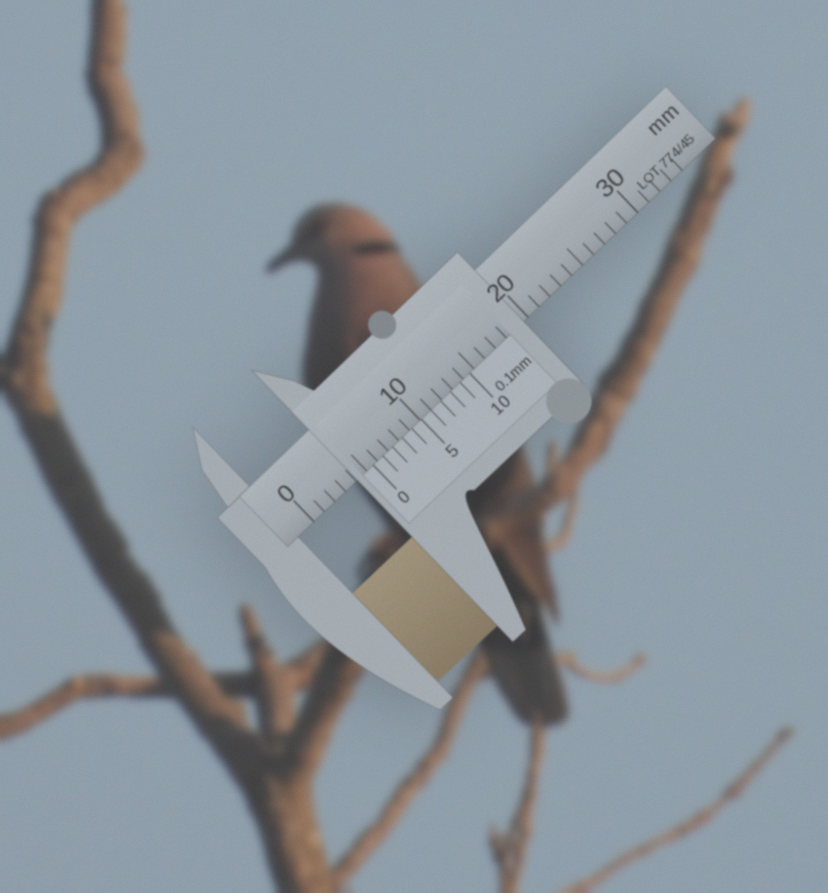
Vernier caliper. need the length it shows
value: 5.6 mm
